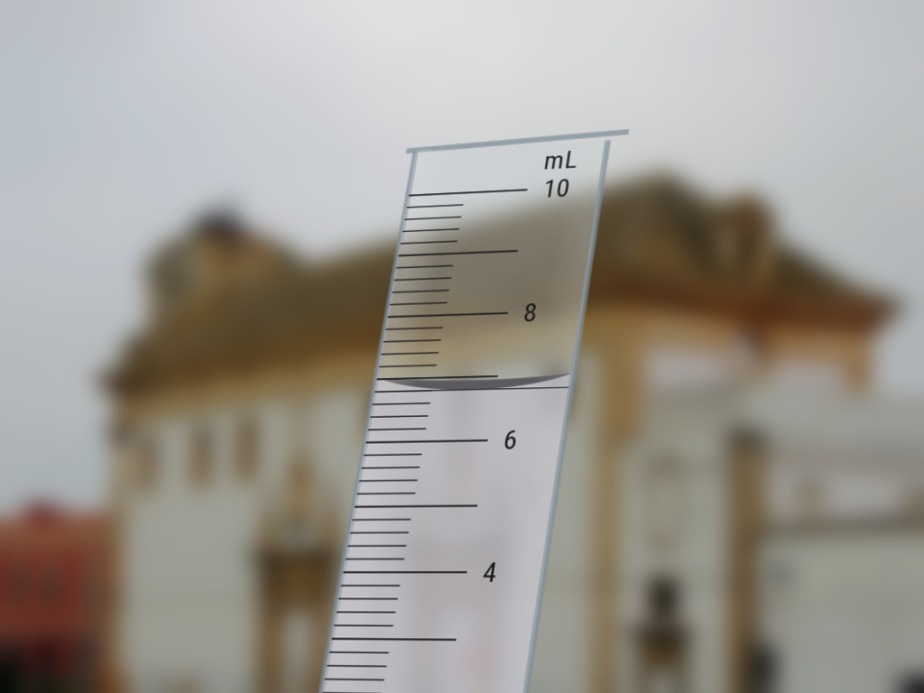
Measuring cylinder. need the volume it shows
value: 6.8 mL
